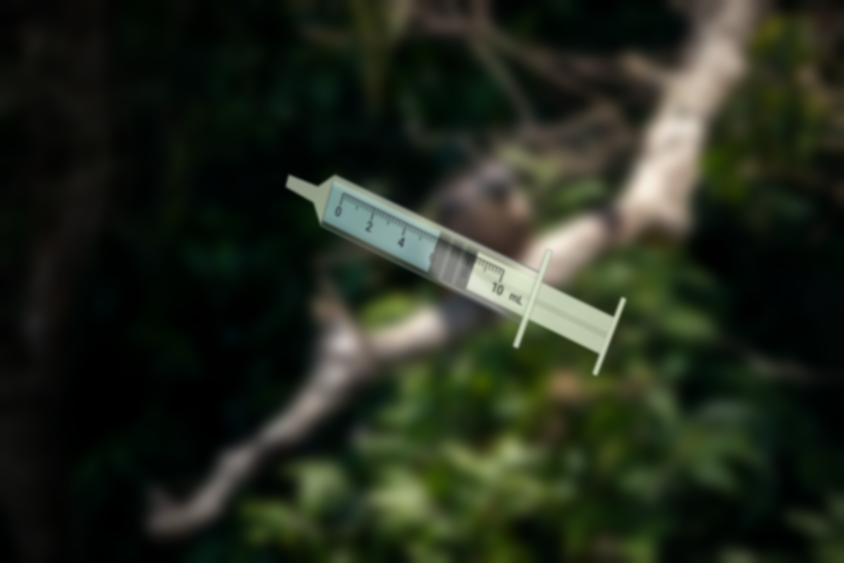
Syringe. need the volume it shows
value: 6 mL
